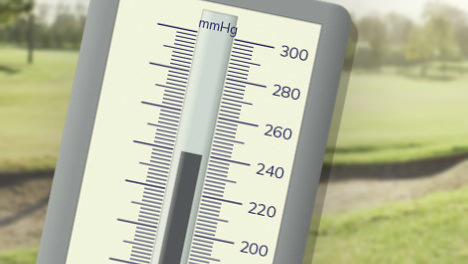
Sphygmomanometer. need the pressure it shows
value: 240 mmHg
